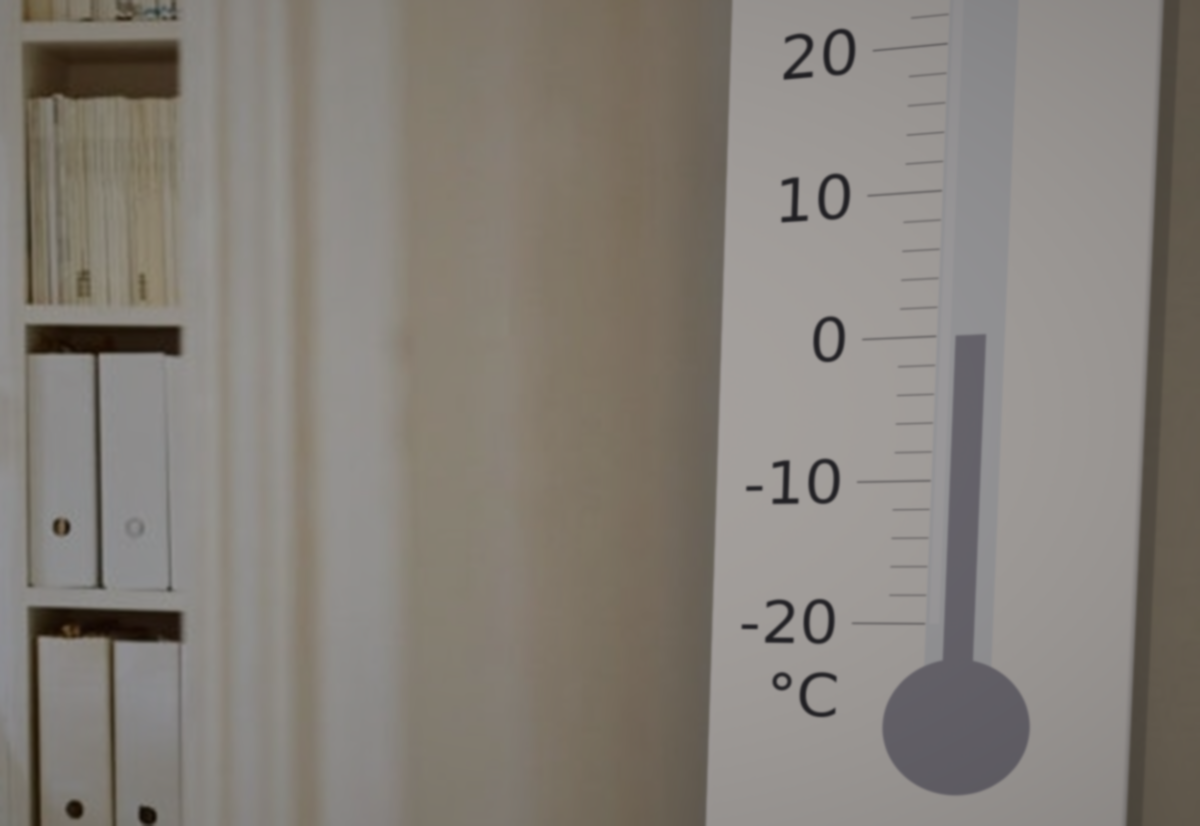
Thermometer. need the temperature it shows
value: 0 °C
